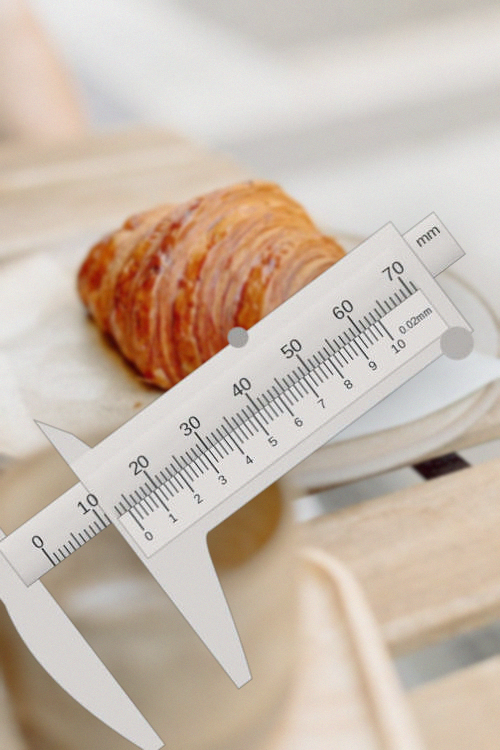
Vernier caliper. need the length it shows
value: 14.4 mm
